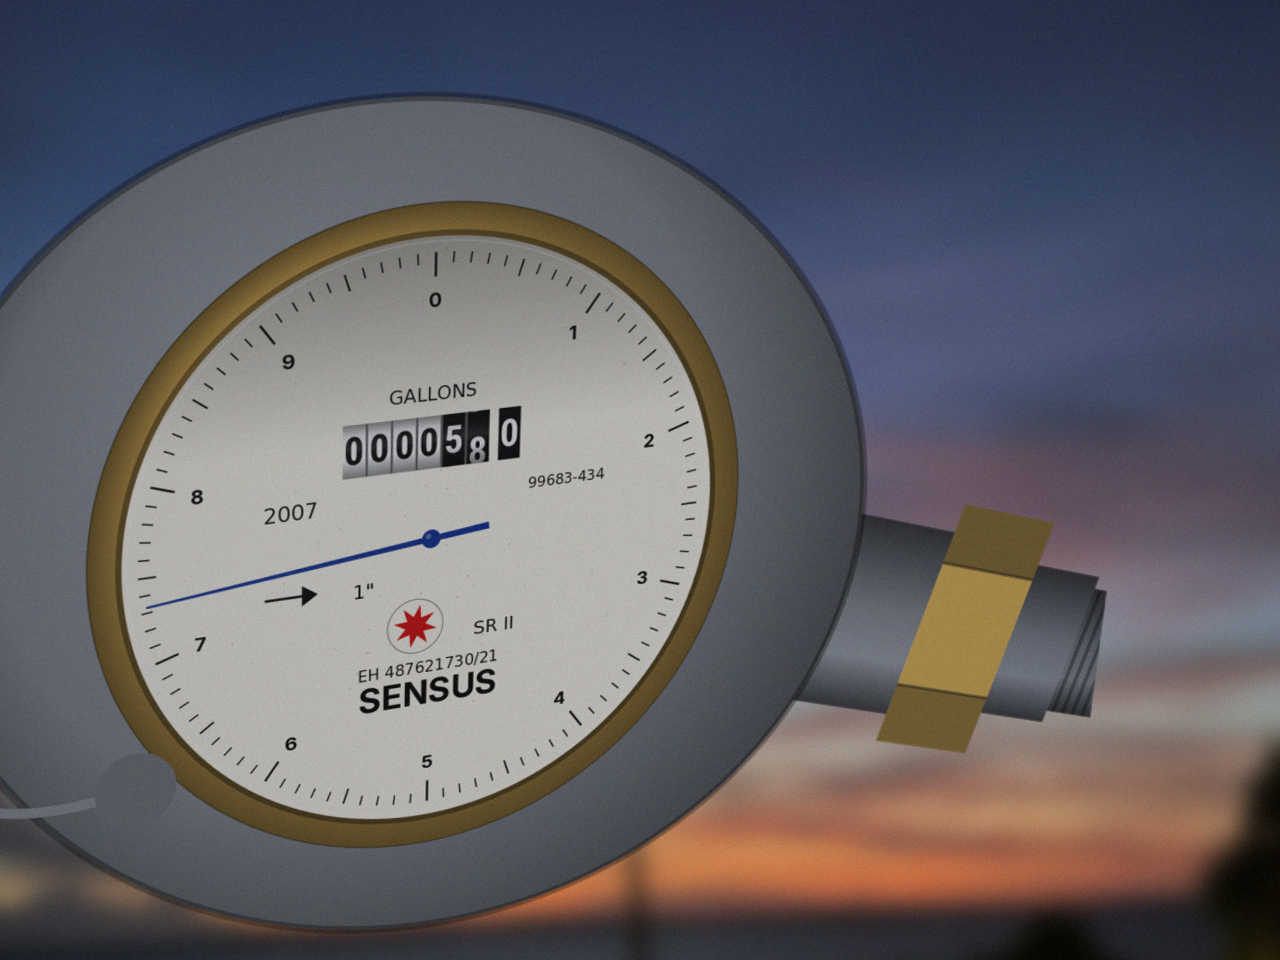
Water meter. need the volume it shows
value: 577.3 gal
